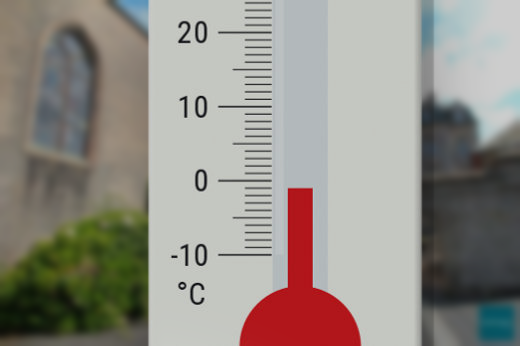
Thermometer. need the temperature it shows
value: -1 °C
